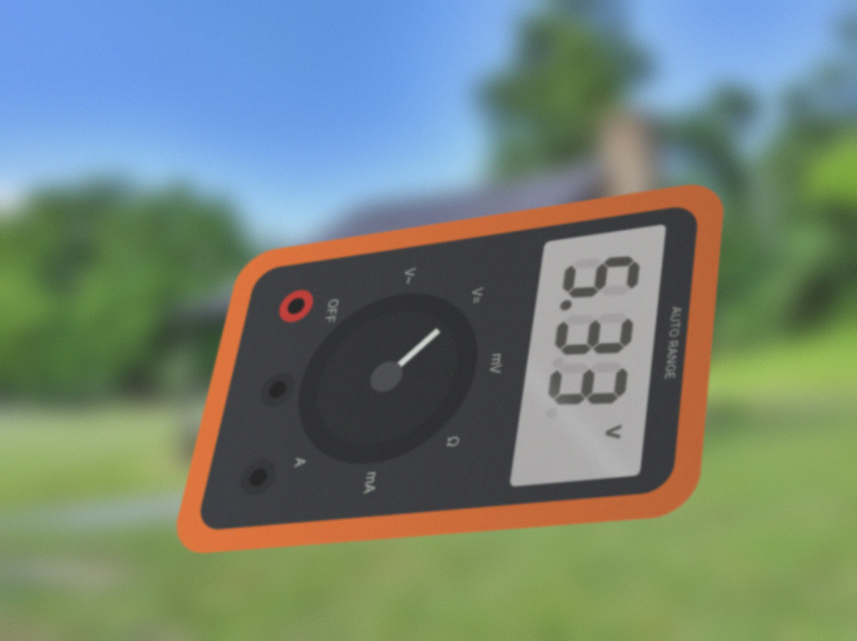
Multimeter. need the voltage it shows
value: 5.33 V
